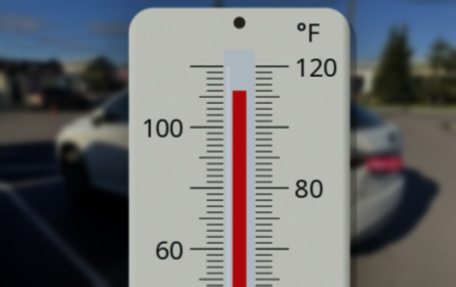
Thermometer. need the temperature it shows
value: 112 °F
